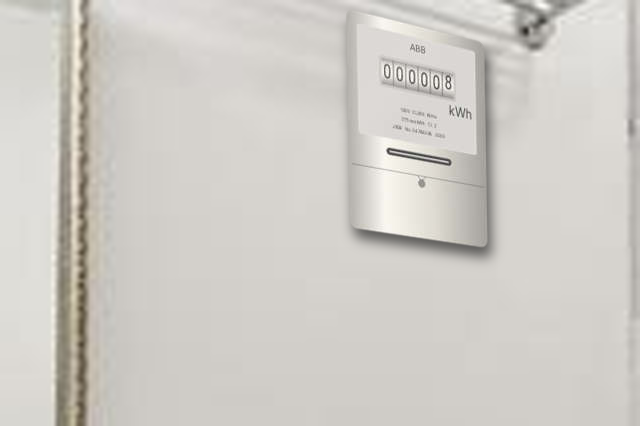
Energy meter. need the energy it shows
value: 8 kWh
